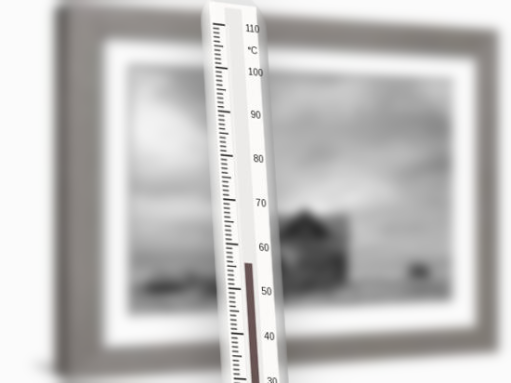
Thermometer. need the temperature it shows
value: 56 °C
